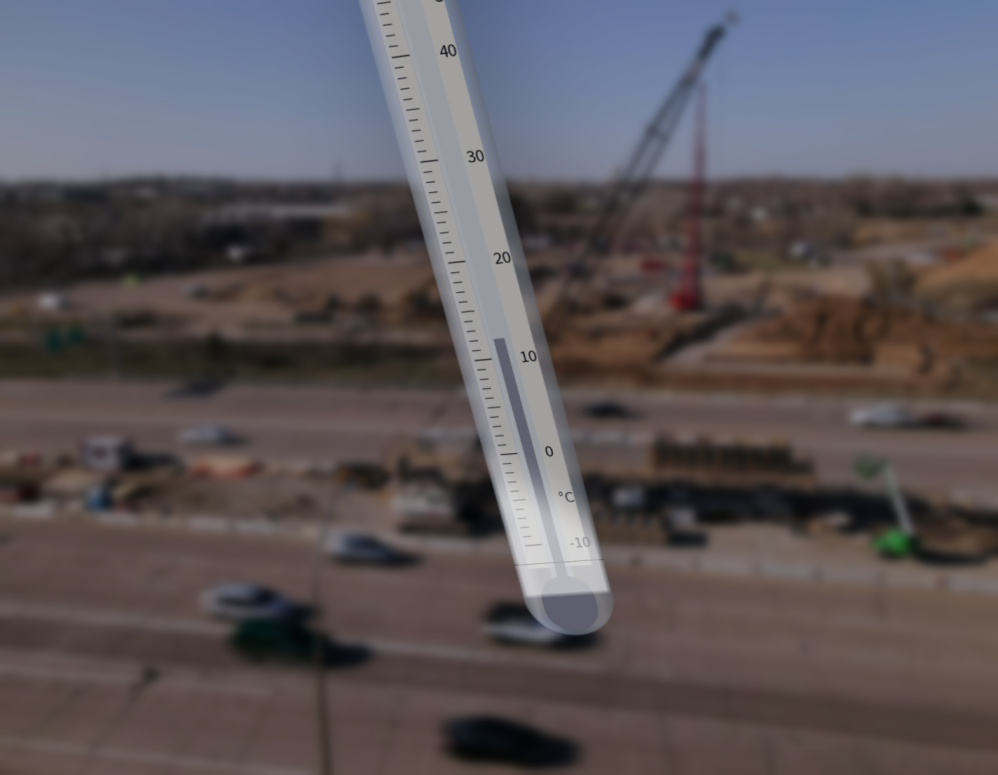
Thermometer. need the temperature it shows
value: 12 °C
